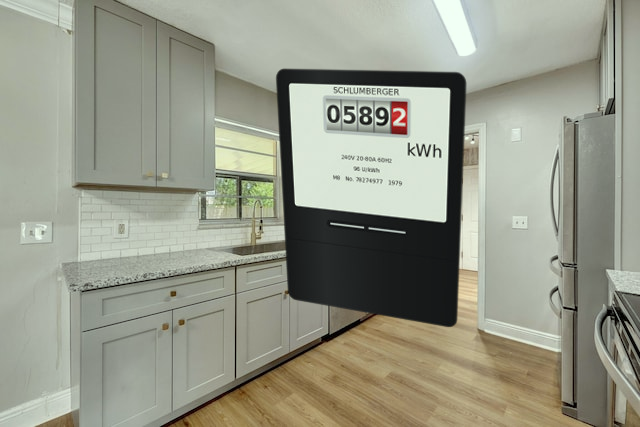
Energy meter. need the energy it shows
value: 589.2 kWh
